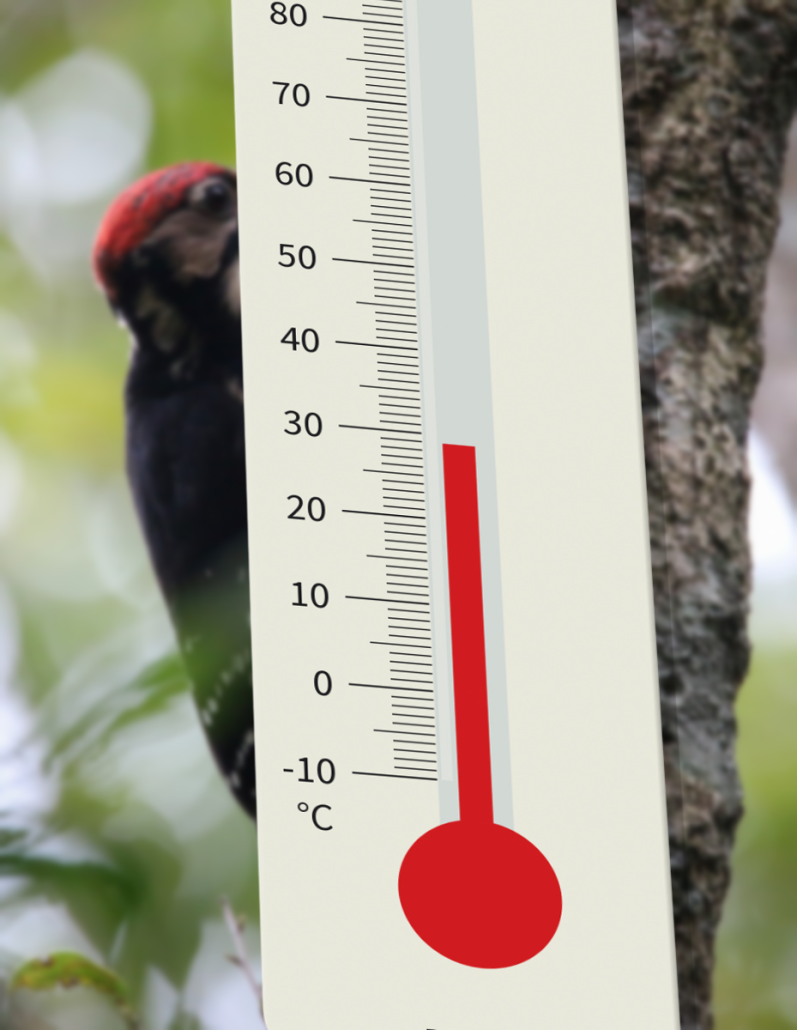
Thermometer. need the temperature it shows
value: 29 °C
